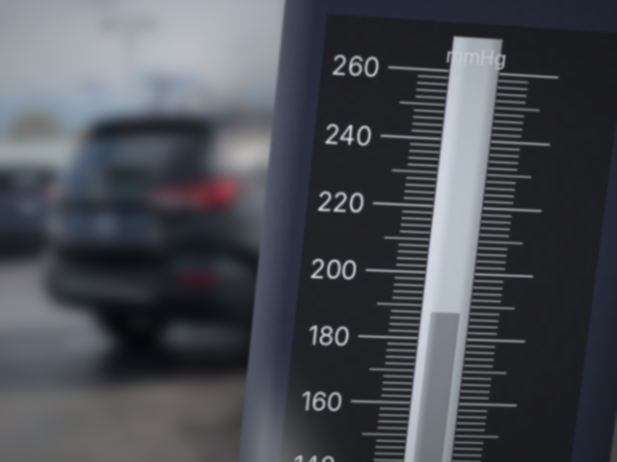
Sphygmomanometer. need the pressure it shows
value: 188 mmHg
